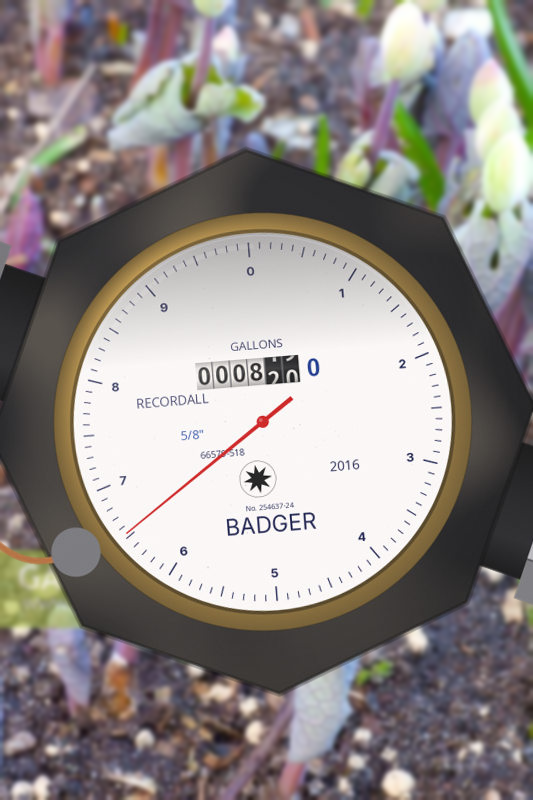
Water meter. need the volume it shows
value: 8196.5 gal
